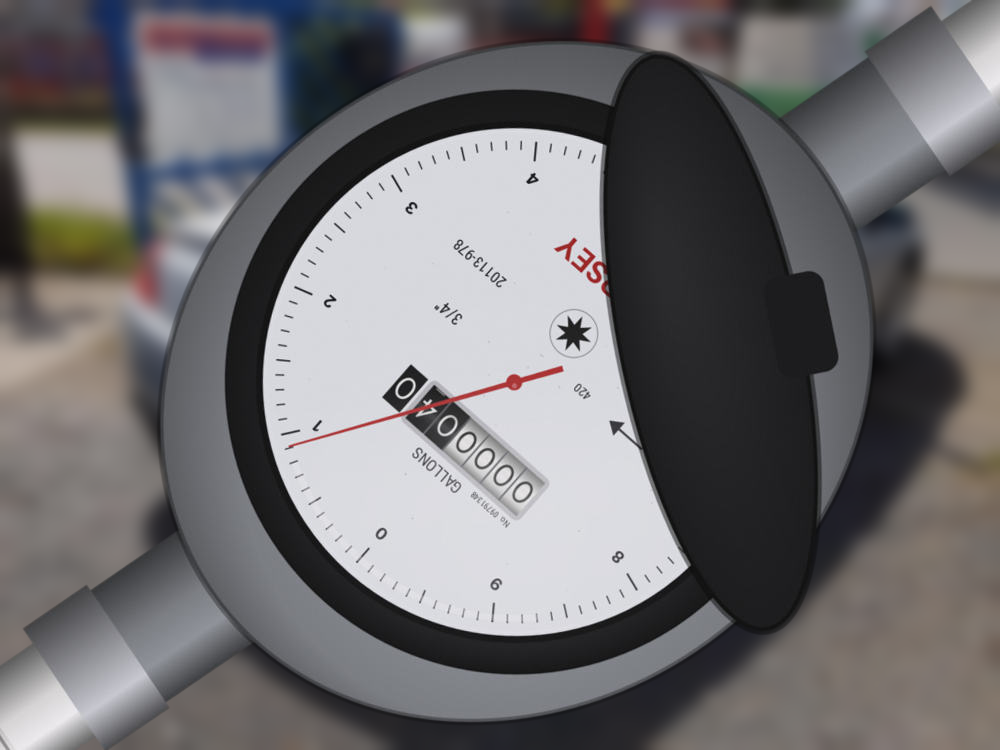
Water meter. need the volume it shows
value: 40.9 gal
